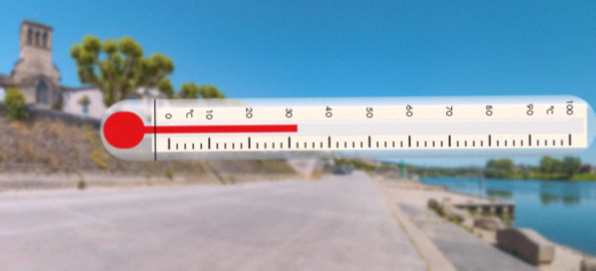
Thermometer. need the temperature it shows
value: 32 °C
